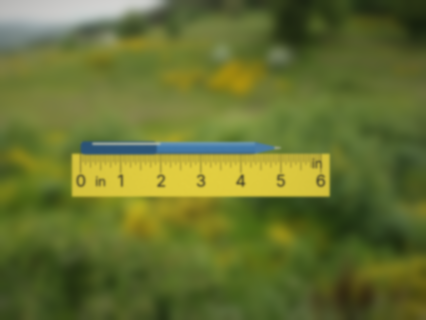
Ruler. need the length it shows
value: 5 in
